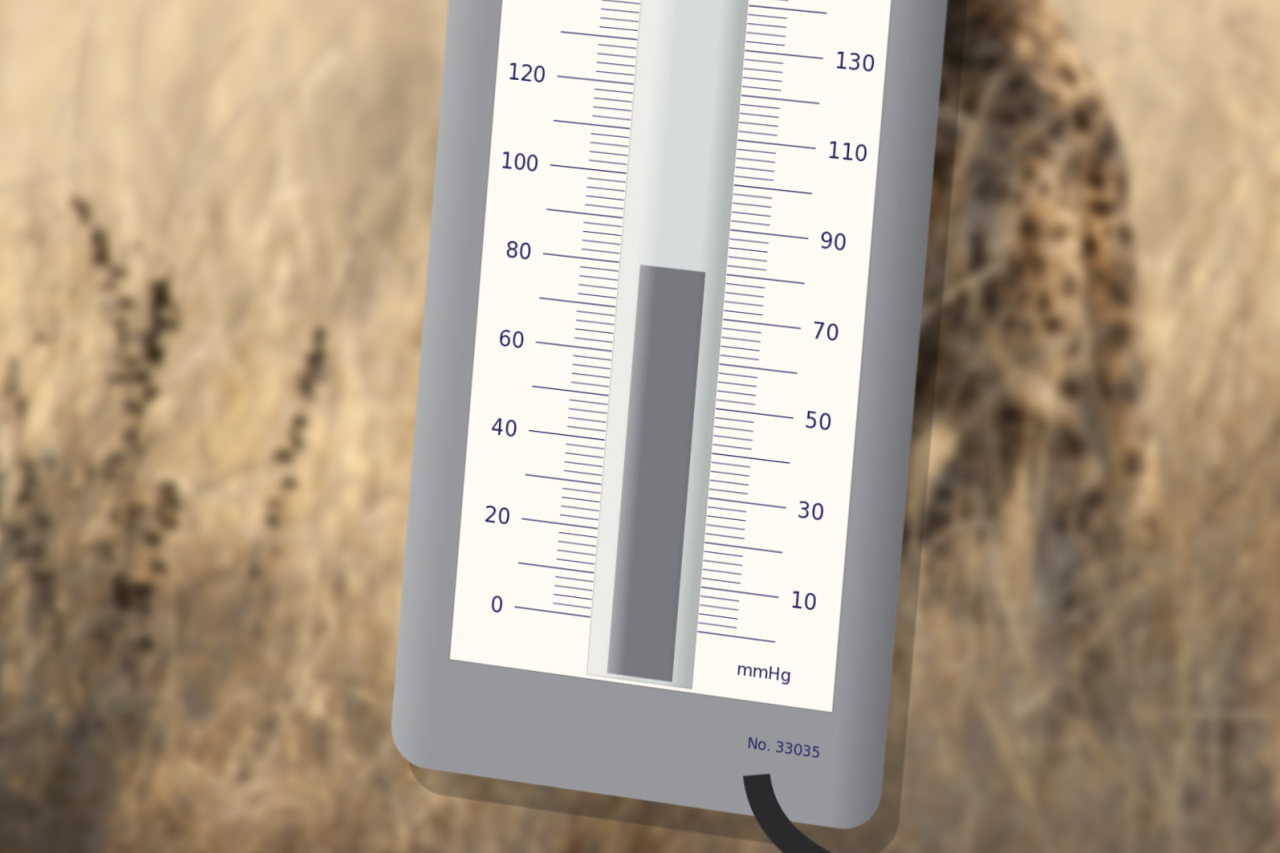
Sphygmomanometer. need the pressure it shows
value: 80 mmHg
